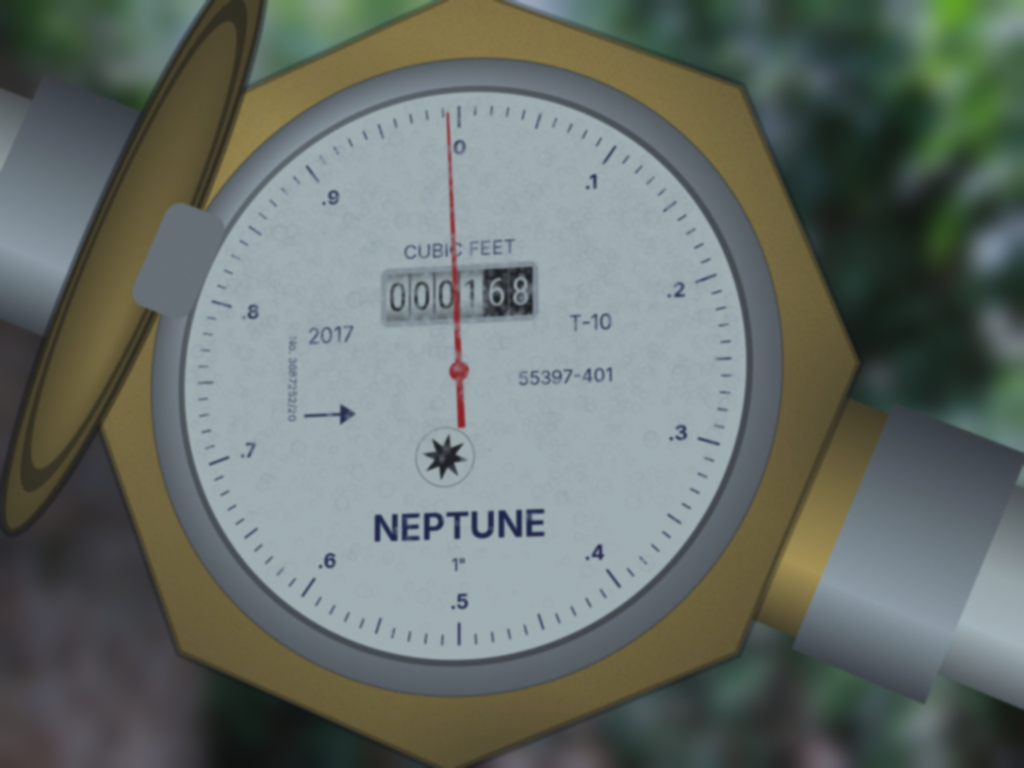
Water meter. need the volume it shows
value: 167.99 ft³
